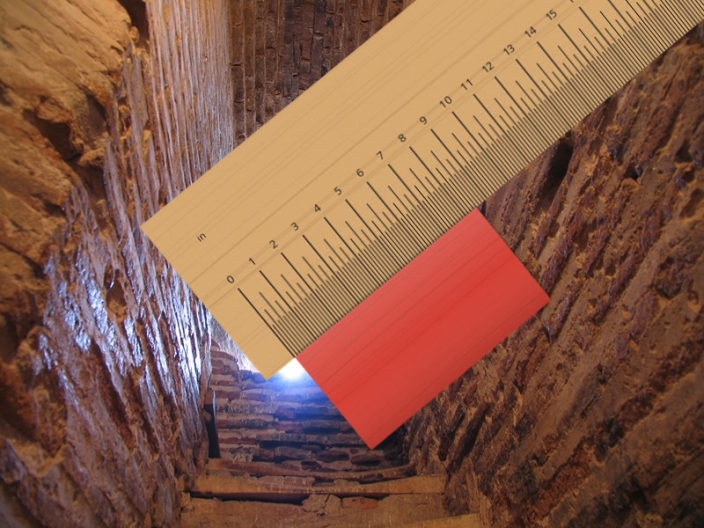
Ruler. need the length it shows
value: 8.5 in
